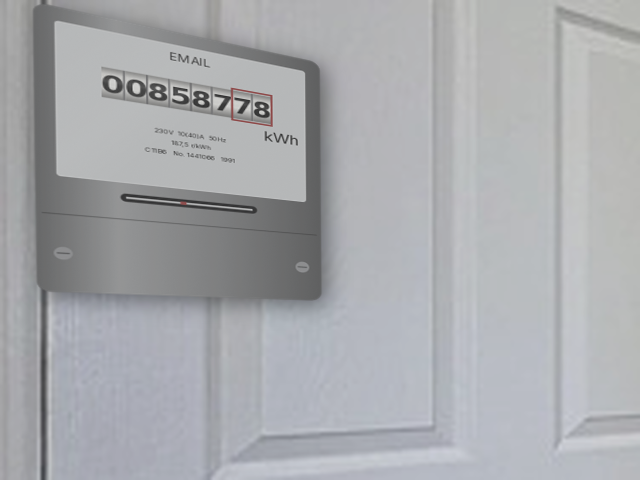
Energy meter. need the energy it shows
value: 8587.78 kWh
